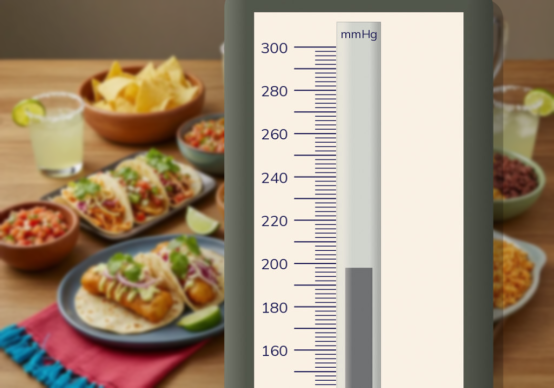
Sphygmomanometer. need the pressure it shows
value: 198 mmHg
